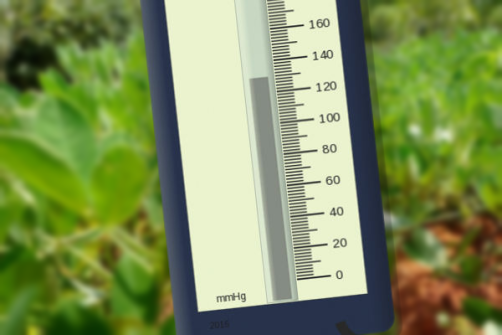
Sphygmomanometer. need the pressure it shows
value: 130 mmHg
